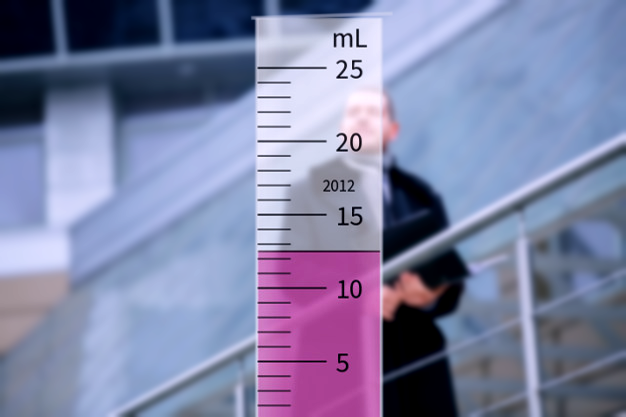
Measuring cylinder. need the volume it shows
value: 12.5 mL
